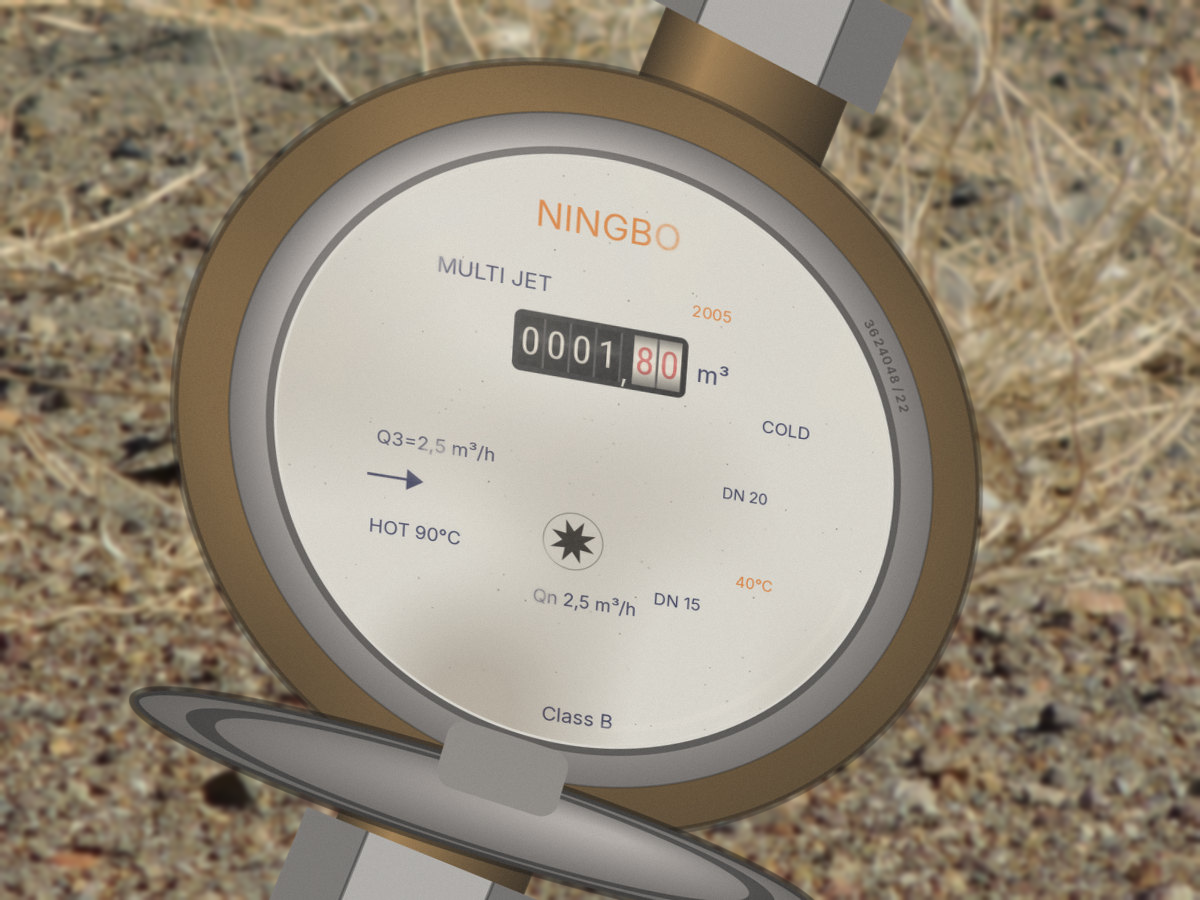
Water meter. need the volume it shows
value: 1.80 m³
